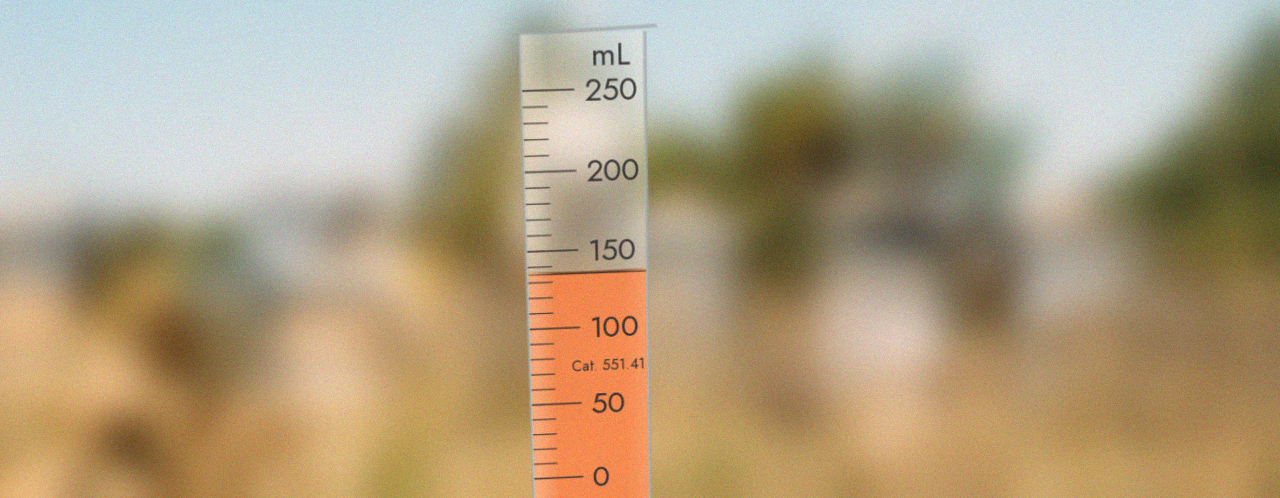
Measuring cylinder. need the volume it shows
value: 135 mL
